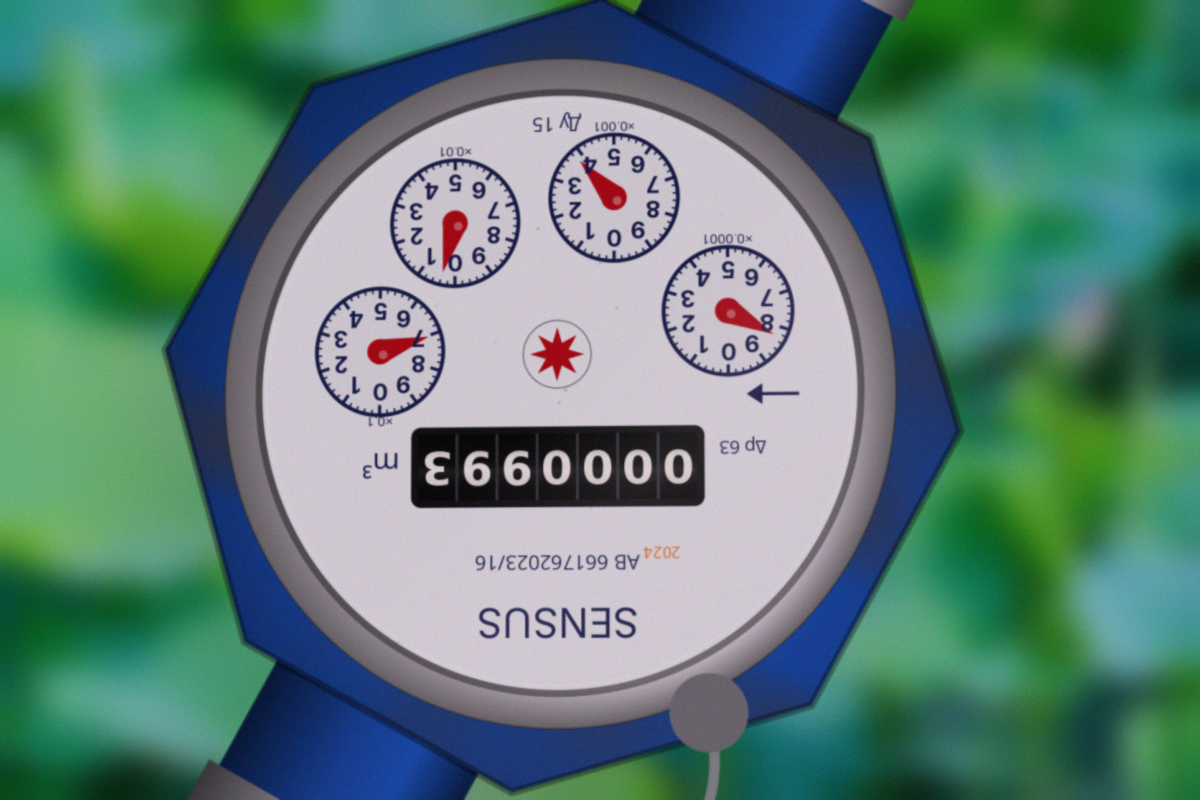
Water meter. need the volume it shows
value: 993.7038 m³
